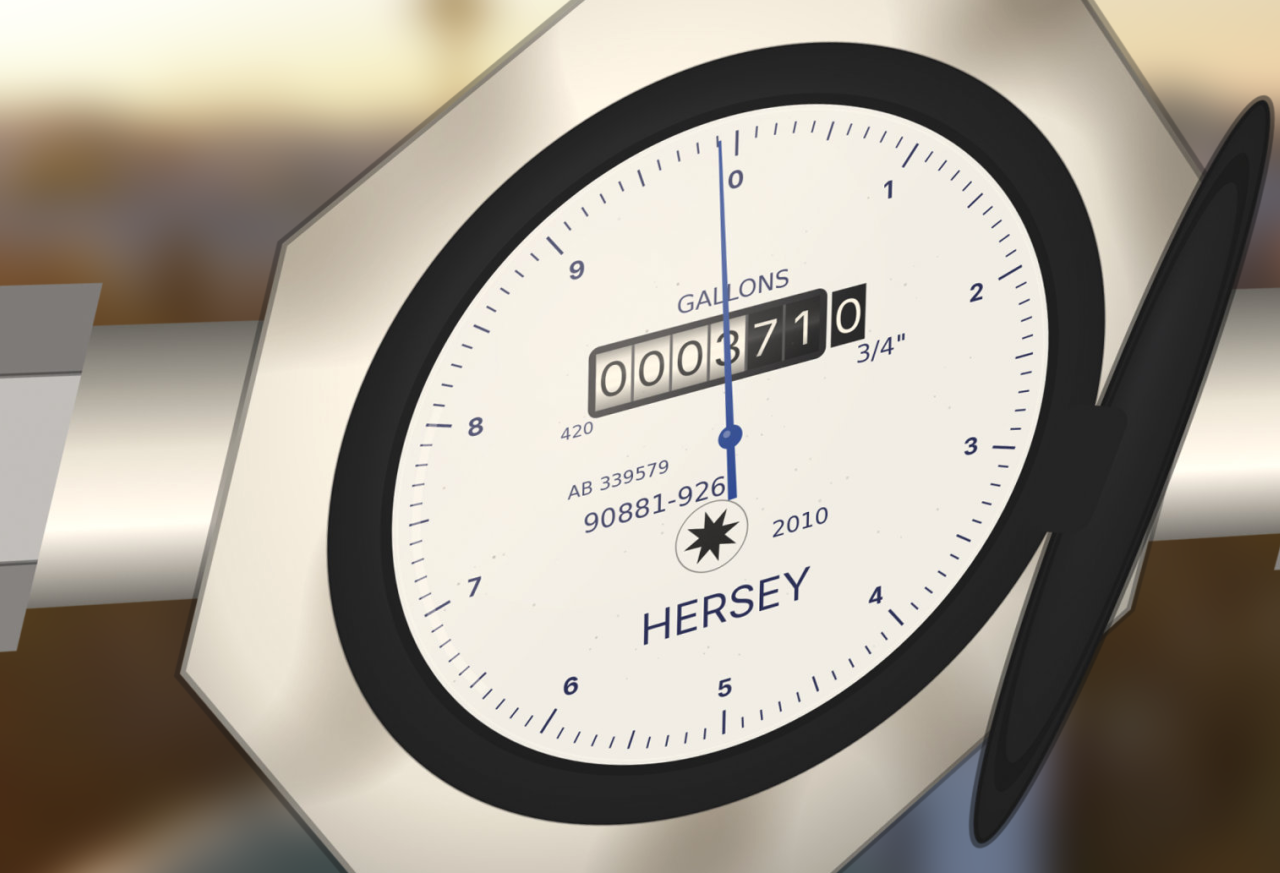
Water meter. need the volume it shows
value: 3709.9 gal
